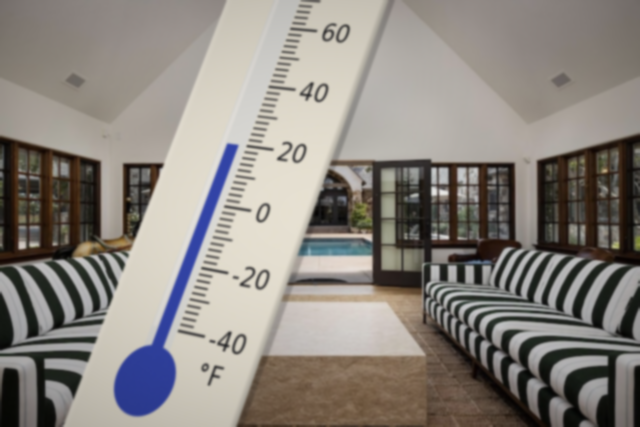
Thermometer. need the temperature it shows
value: 20 °F
